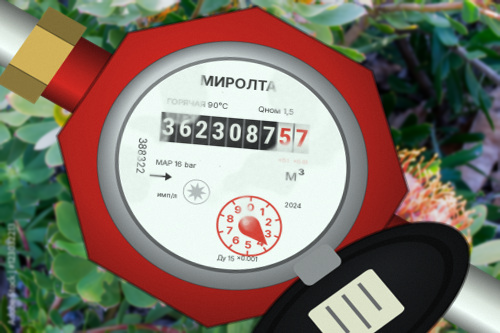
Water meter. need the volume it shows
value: 3623087.573 m³
